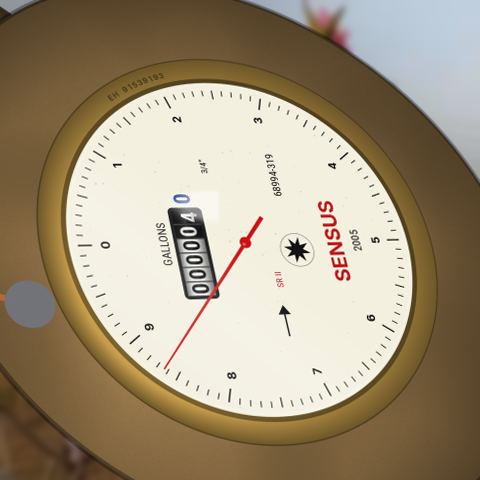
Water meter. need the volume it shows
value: 38.6 gal
